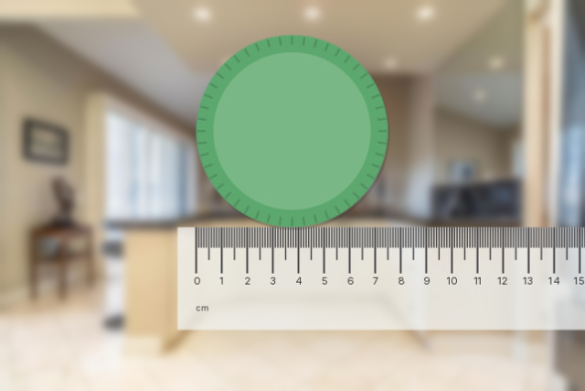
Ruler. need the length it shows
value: 7.5 cm
